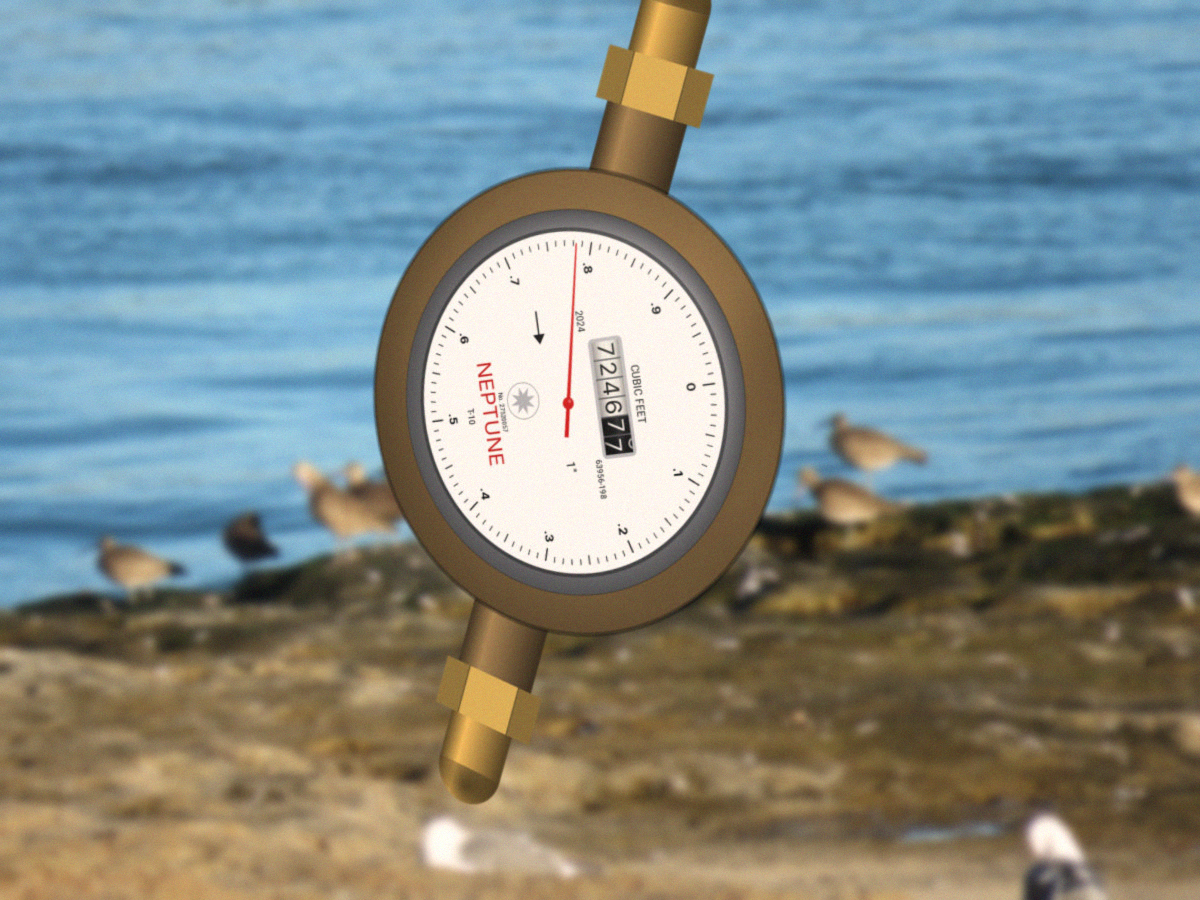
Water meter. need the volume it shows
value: 724676.78 ft³
